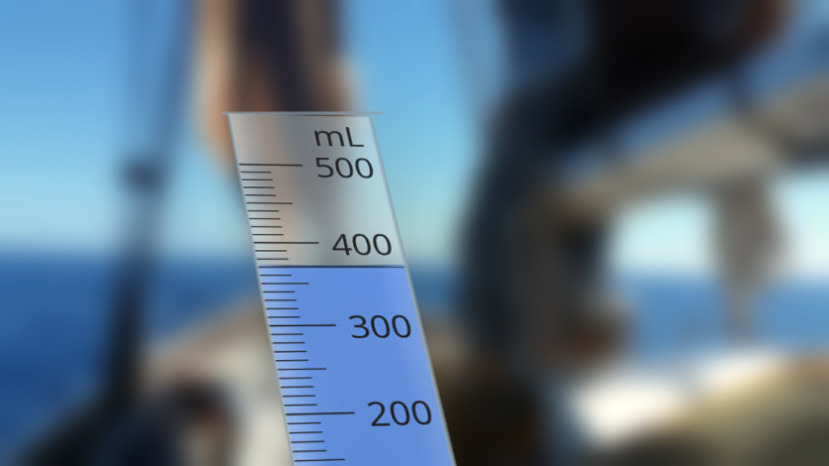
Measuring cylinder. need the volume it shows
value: 370 mL
